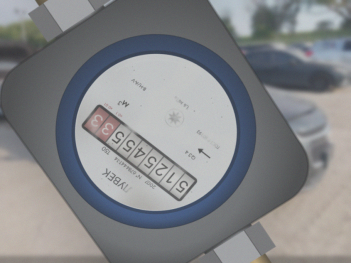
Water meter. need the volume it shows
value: 5125455.33 m³
